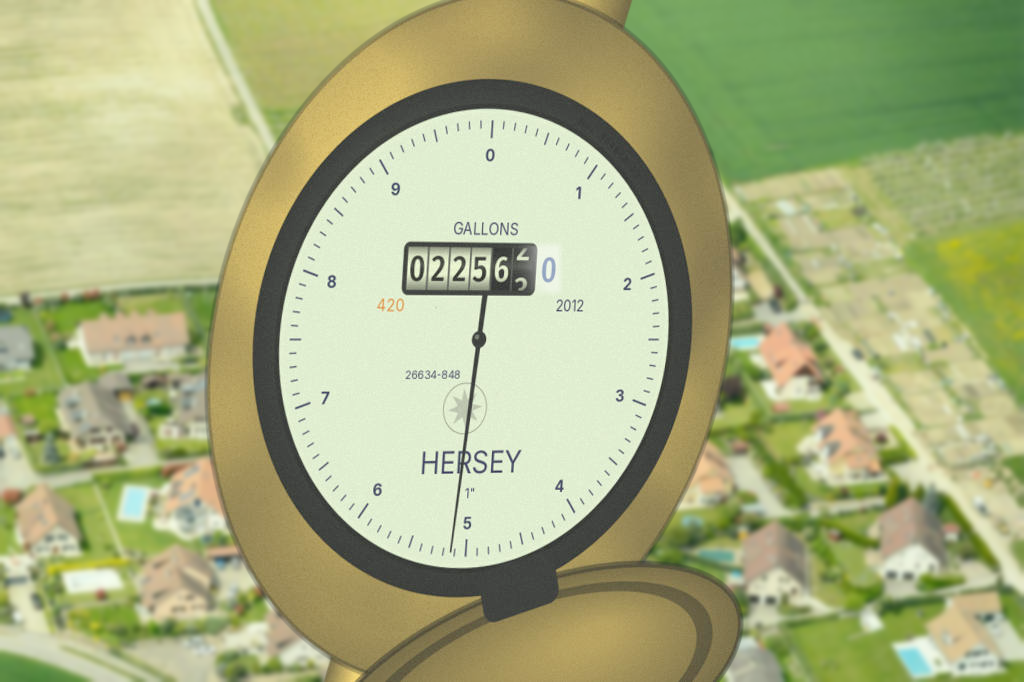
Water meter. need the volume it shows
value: 225625.1 gal
